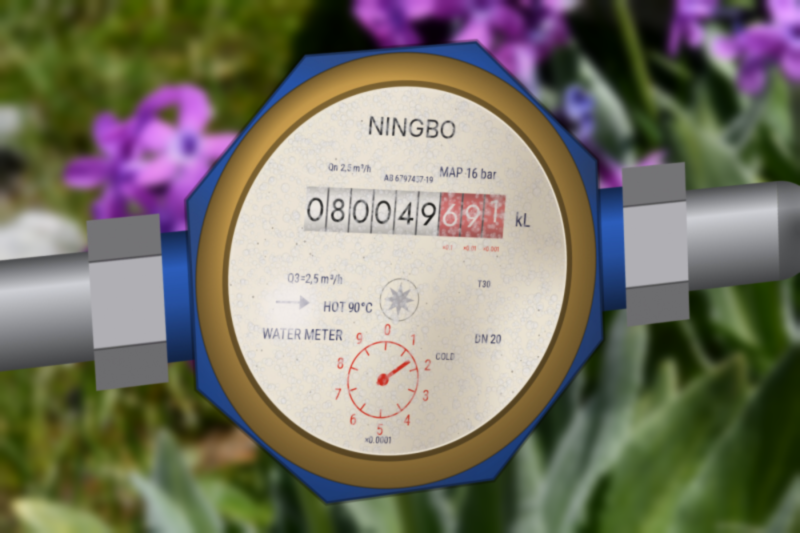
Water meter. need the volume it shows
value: 80049.6911 kL
